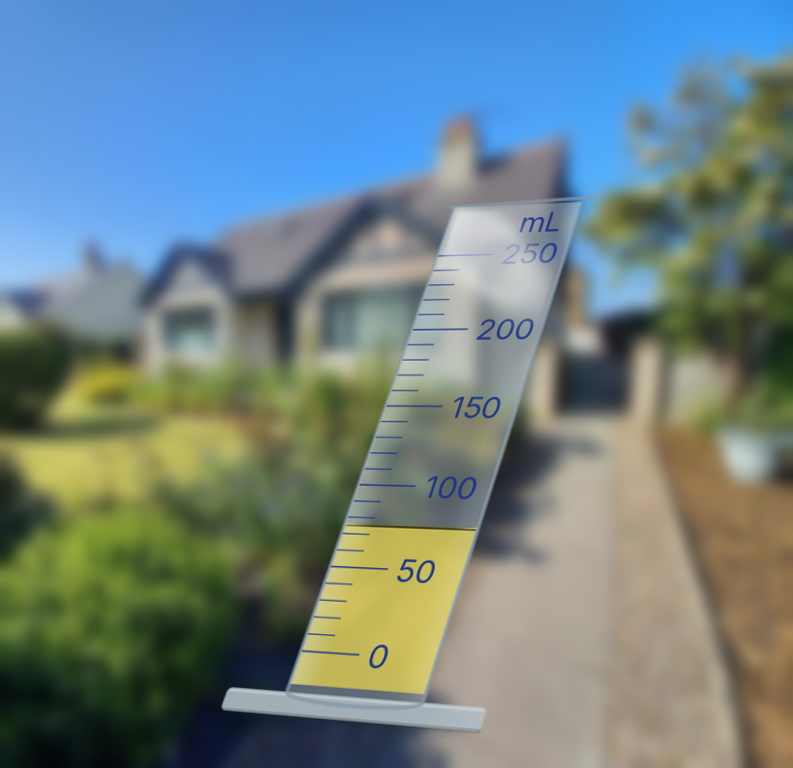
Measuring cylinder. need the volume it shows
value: 75 mL
